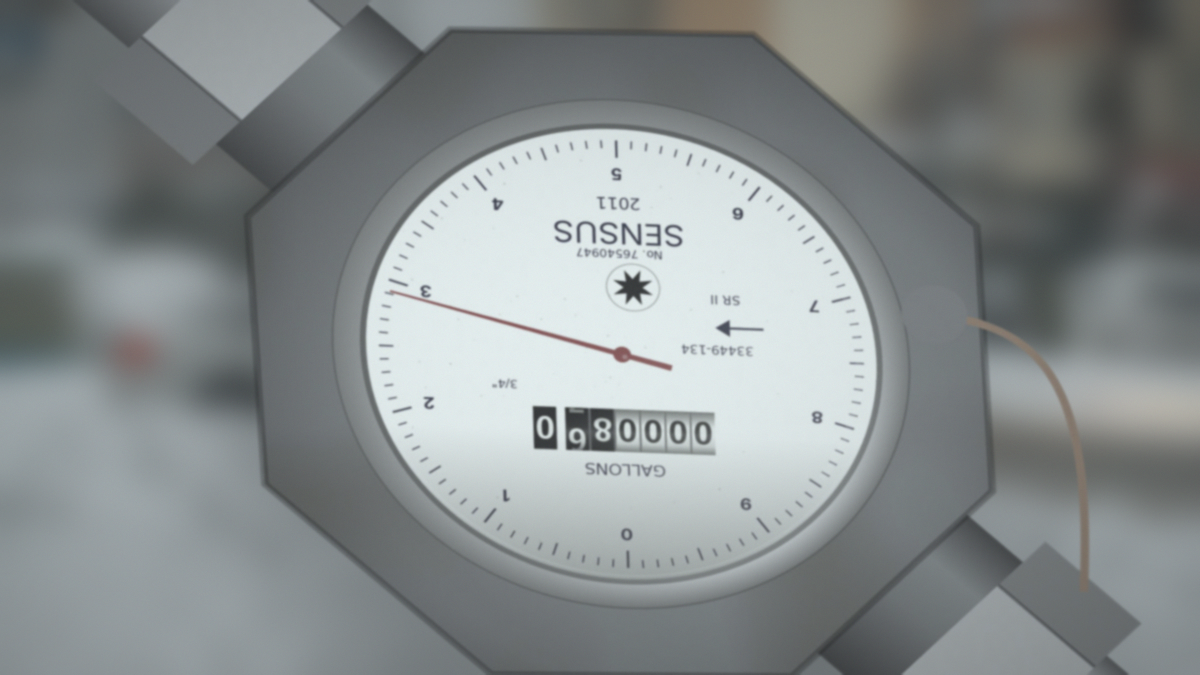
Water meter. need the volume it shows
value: 862.9 gal
